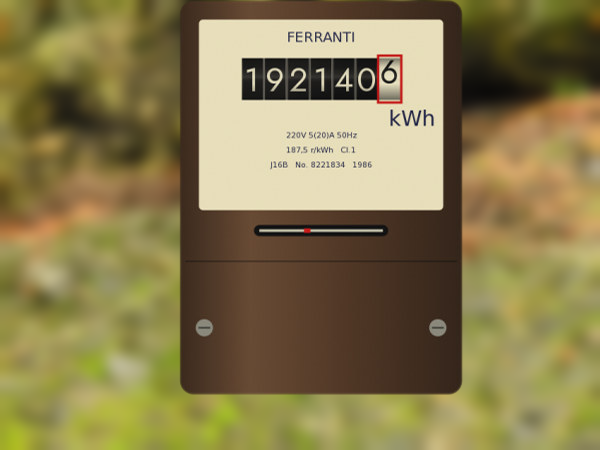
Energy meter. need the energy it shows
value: 192140.6 kWh
